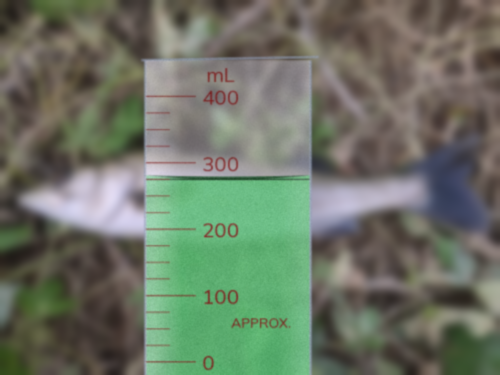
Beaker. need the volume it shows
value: 275 mL
